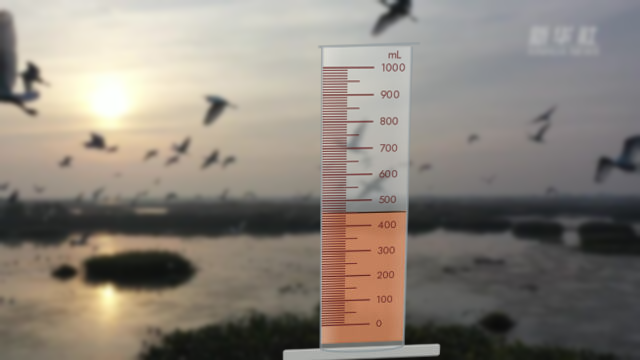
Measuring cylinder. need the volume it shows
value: 450 mL
